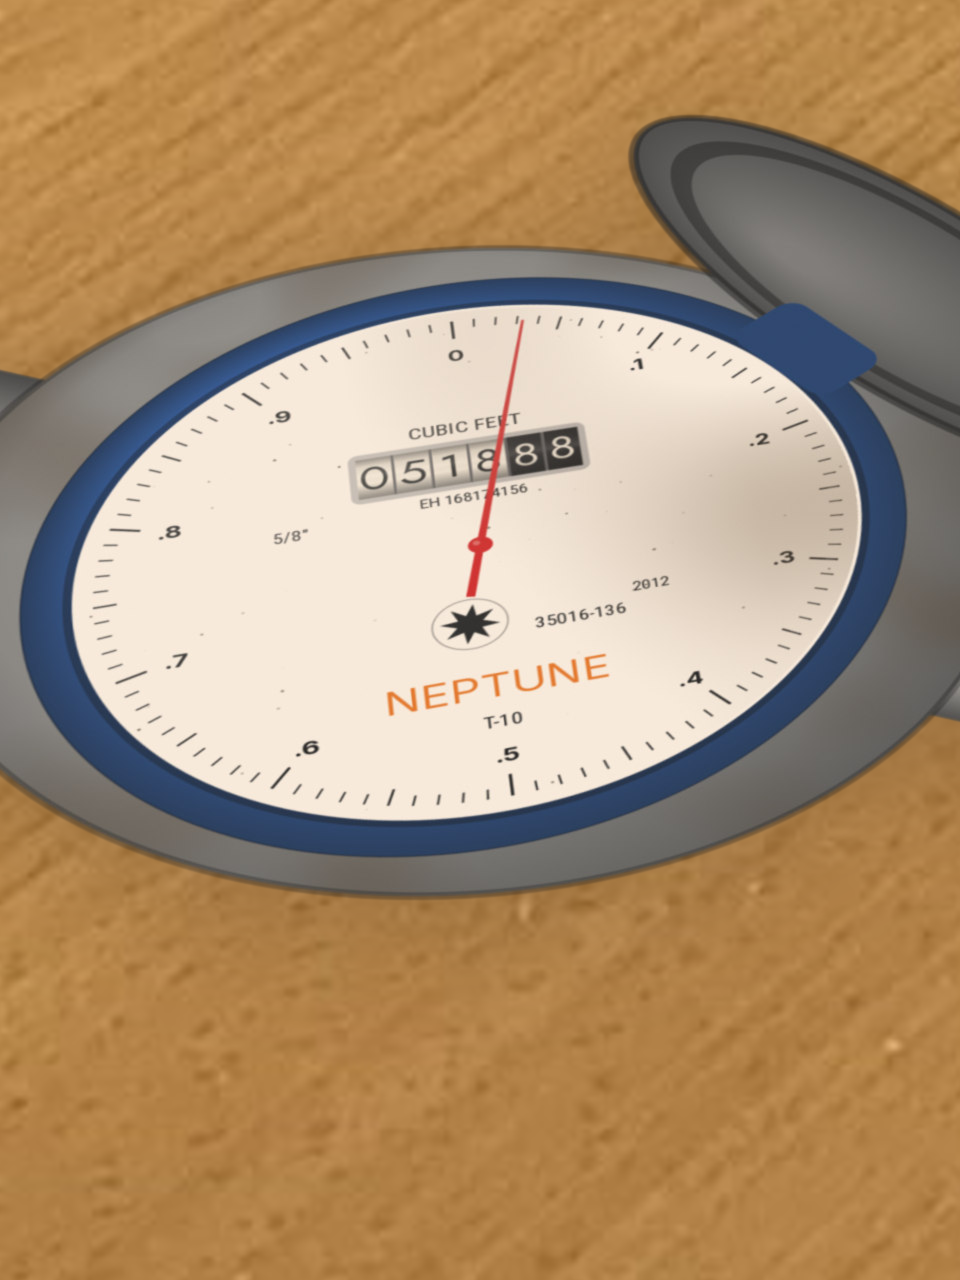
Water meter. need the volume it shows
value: 51888.03 ft³
